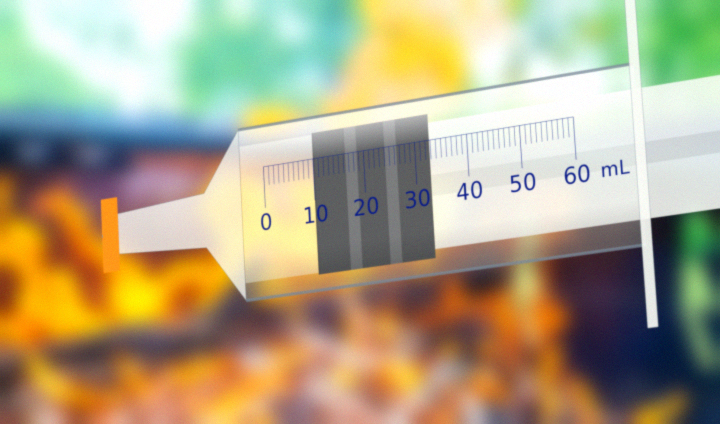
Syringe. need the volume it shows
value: 10 mL
